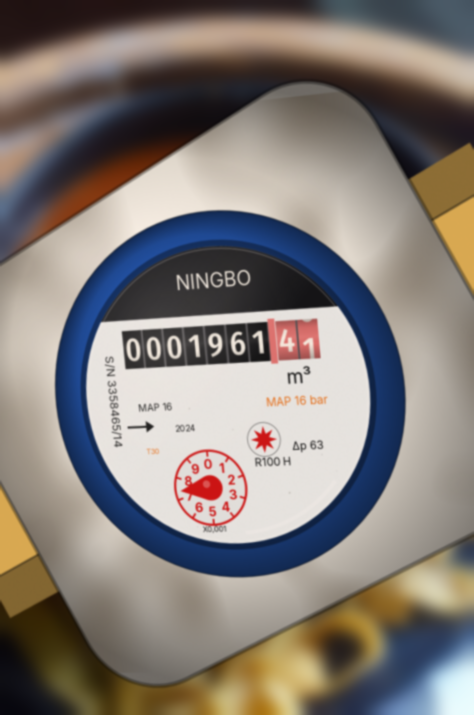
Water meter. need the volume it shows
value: 1961.407 m³
